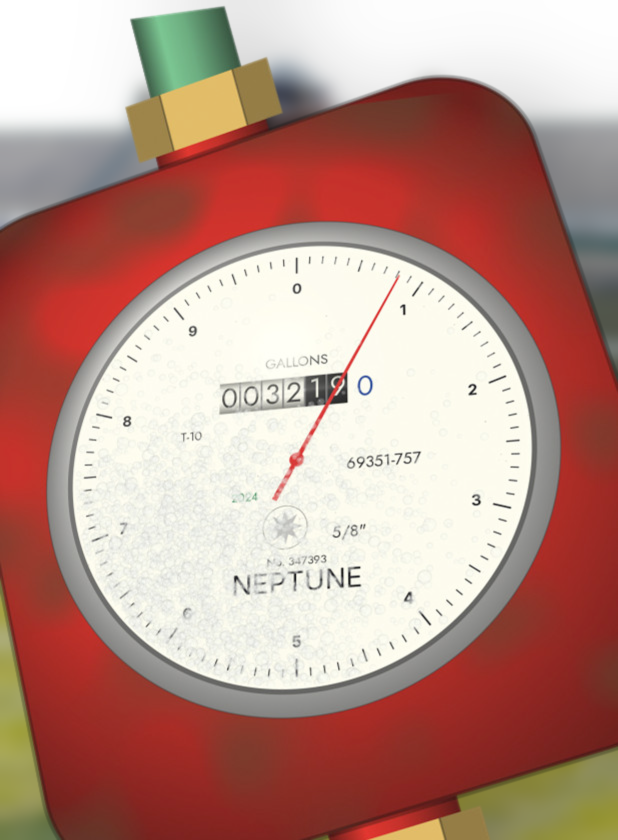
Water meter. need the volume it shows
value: 32190.8 gal
